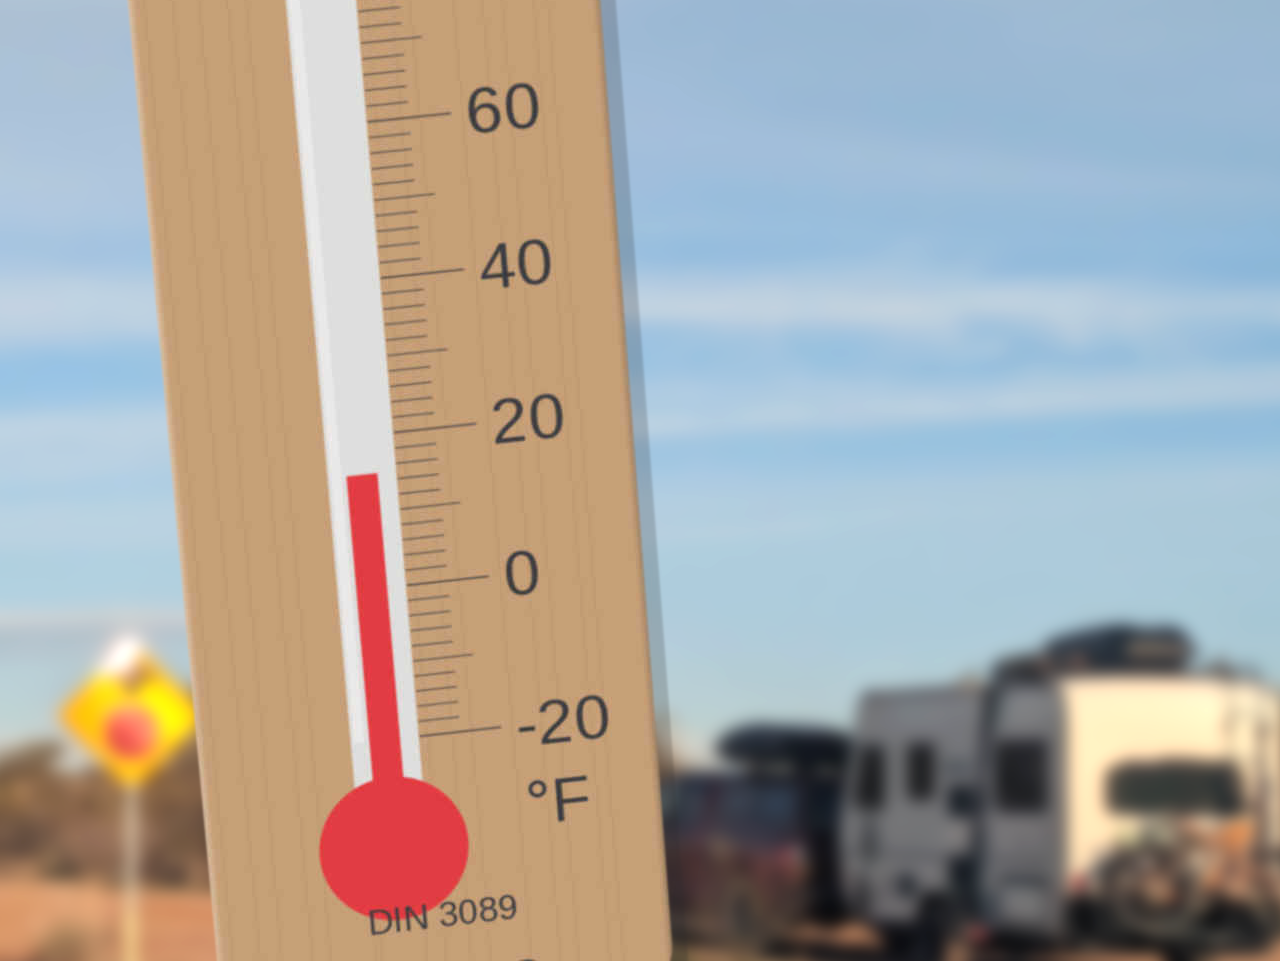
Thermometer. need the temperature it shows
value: 15 °F
